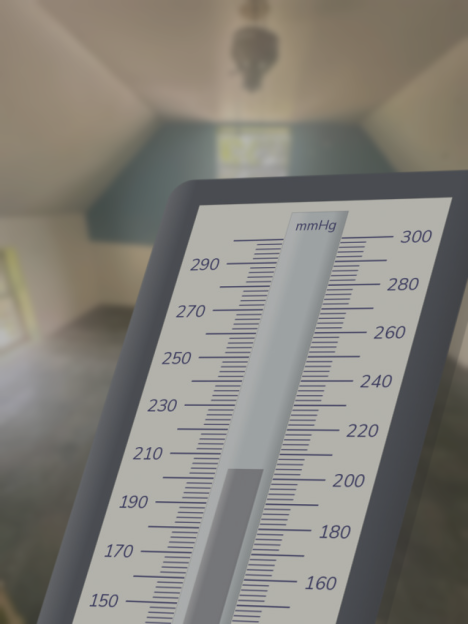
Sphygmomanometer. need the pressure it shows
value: 204 mmHg
